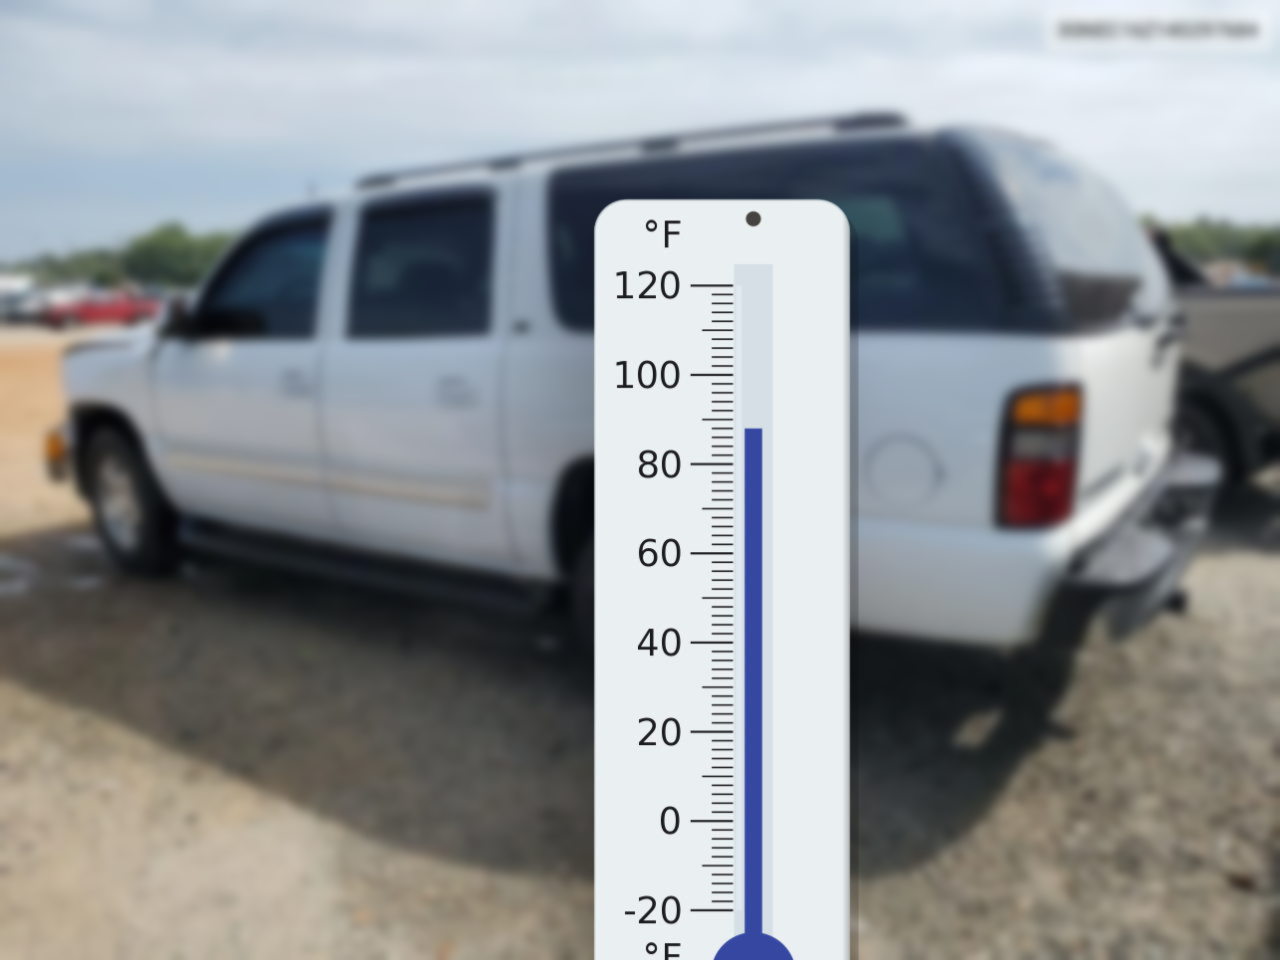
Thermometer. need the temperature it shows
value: 88 °F
